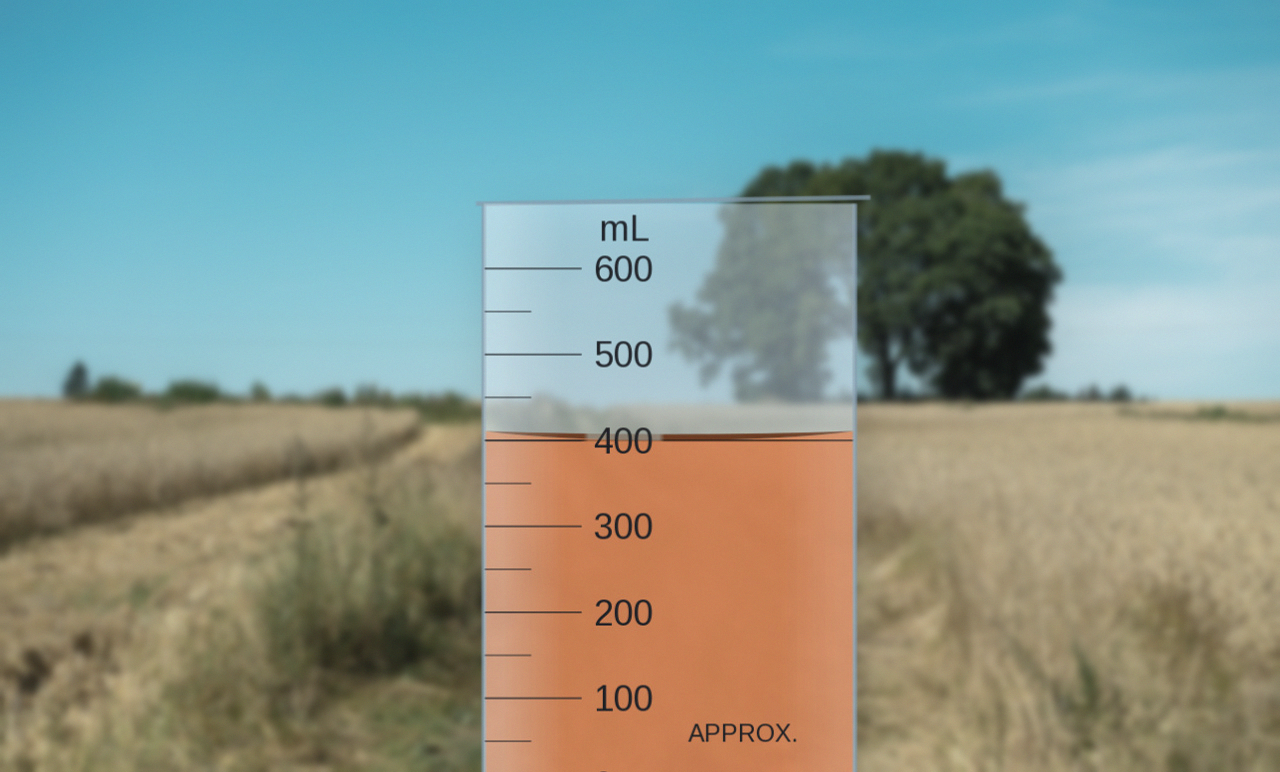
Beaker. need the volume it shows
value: 400 mL
